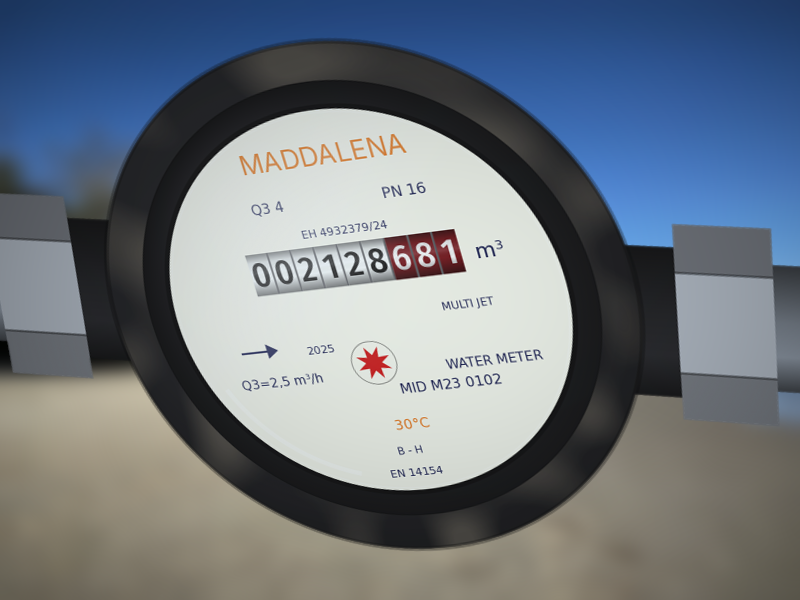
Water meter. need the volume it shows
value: 2128.681 m³
